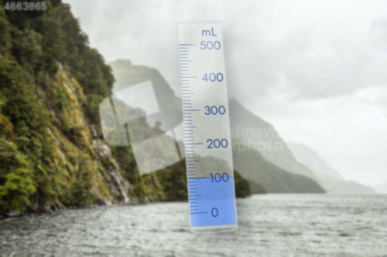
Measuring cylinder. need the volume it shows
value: 100 mL
